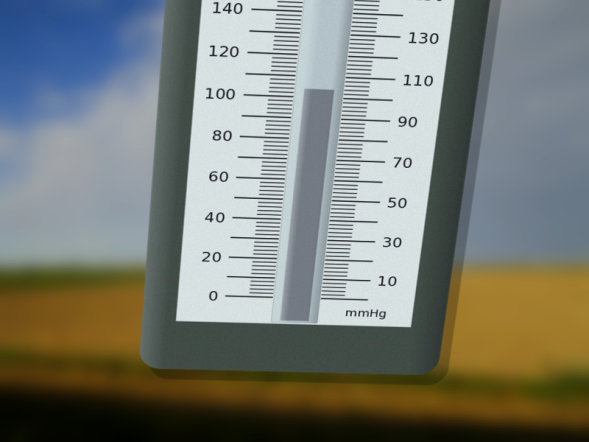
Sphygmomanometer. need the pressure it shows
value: 104 mmHg
